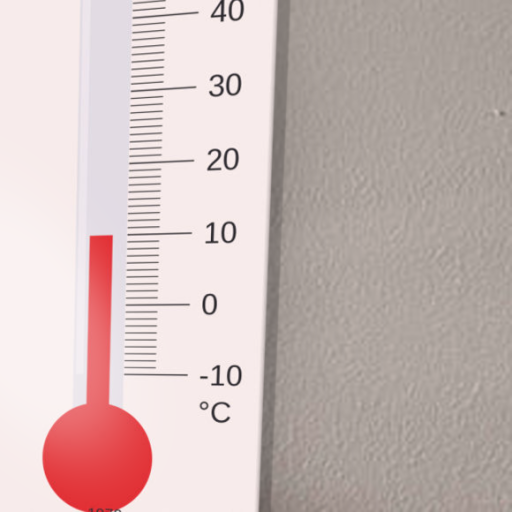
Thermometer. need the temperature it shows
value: 10 °C
